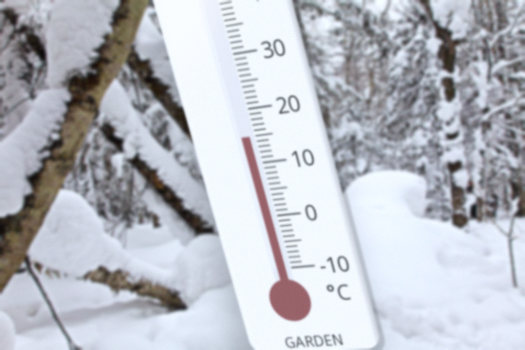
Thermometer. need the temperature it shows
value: 15 °C
